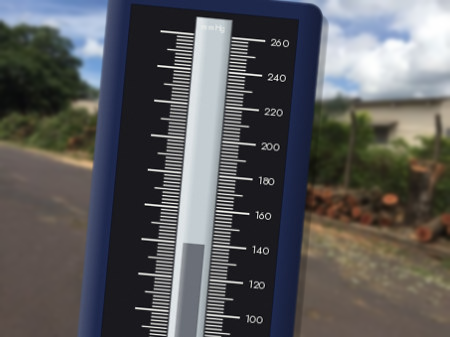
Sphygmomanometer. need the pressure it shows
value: 140 mmHg
